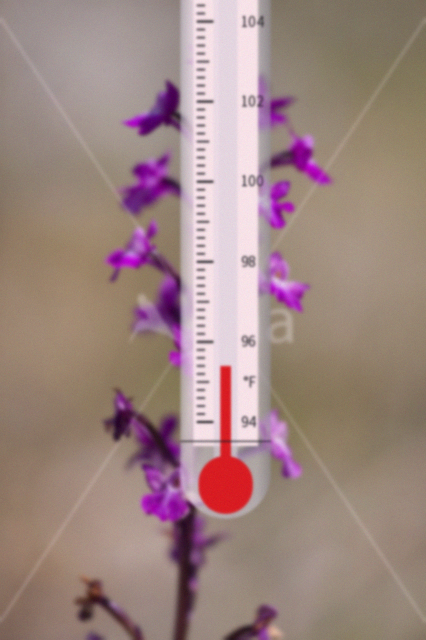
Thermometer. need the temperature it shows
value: 95.4 °F
